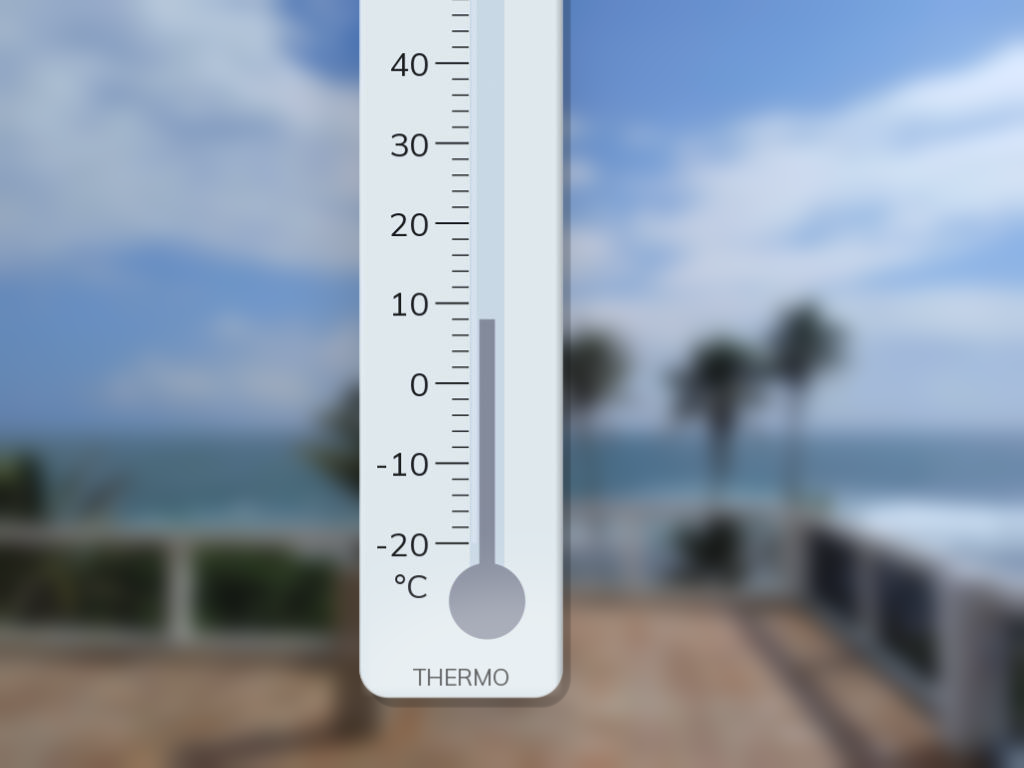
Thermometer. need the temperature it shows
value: 8 °C
